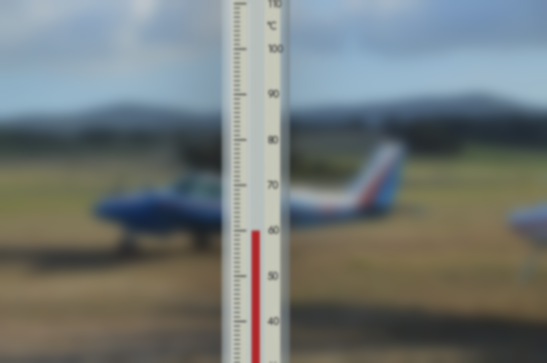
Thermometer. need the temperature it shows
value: 60 °C
